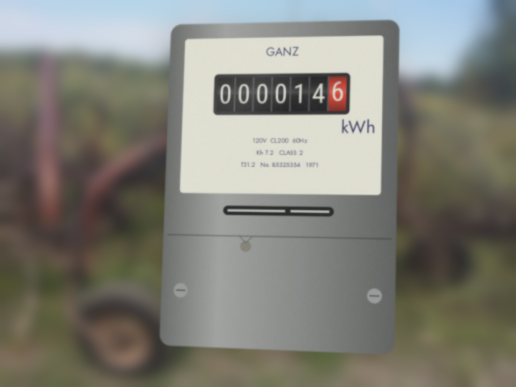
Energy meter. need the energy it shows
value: 14.6 kWh
